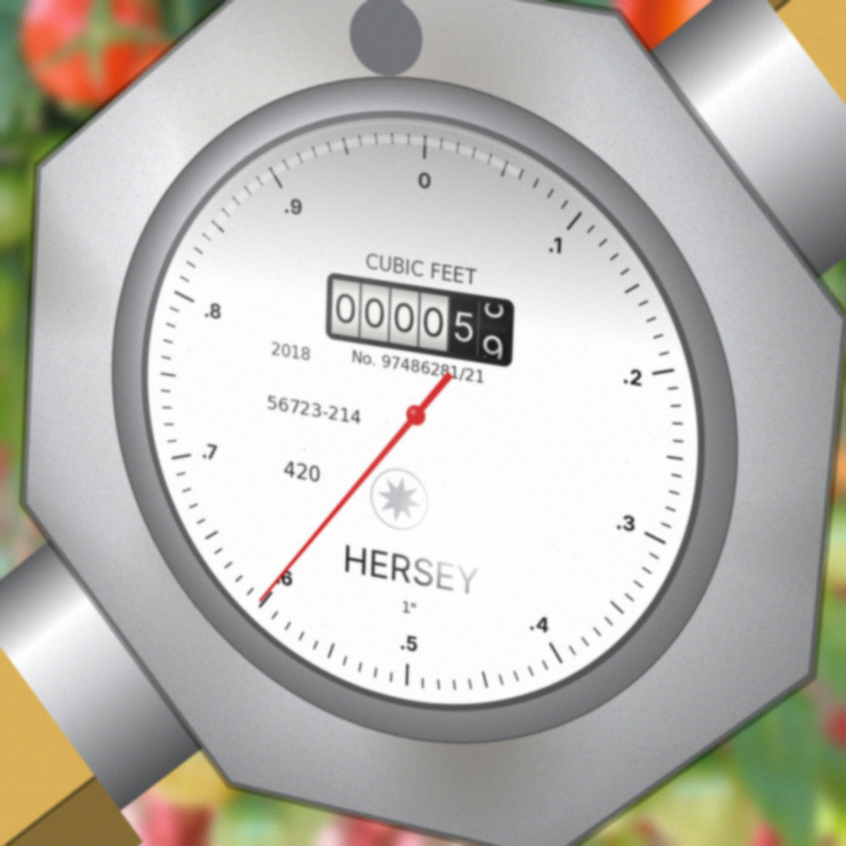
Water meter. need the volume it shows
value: 58.60 ft³
